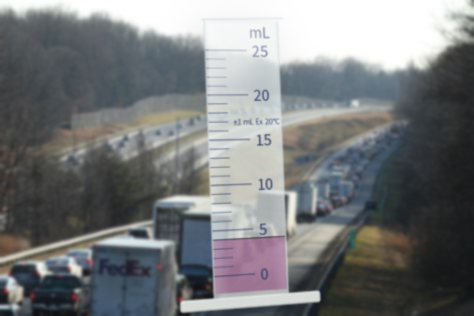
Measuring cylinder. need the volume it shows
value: 4 mL
